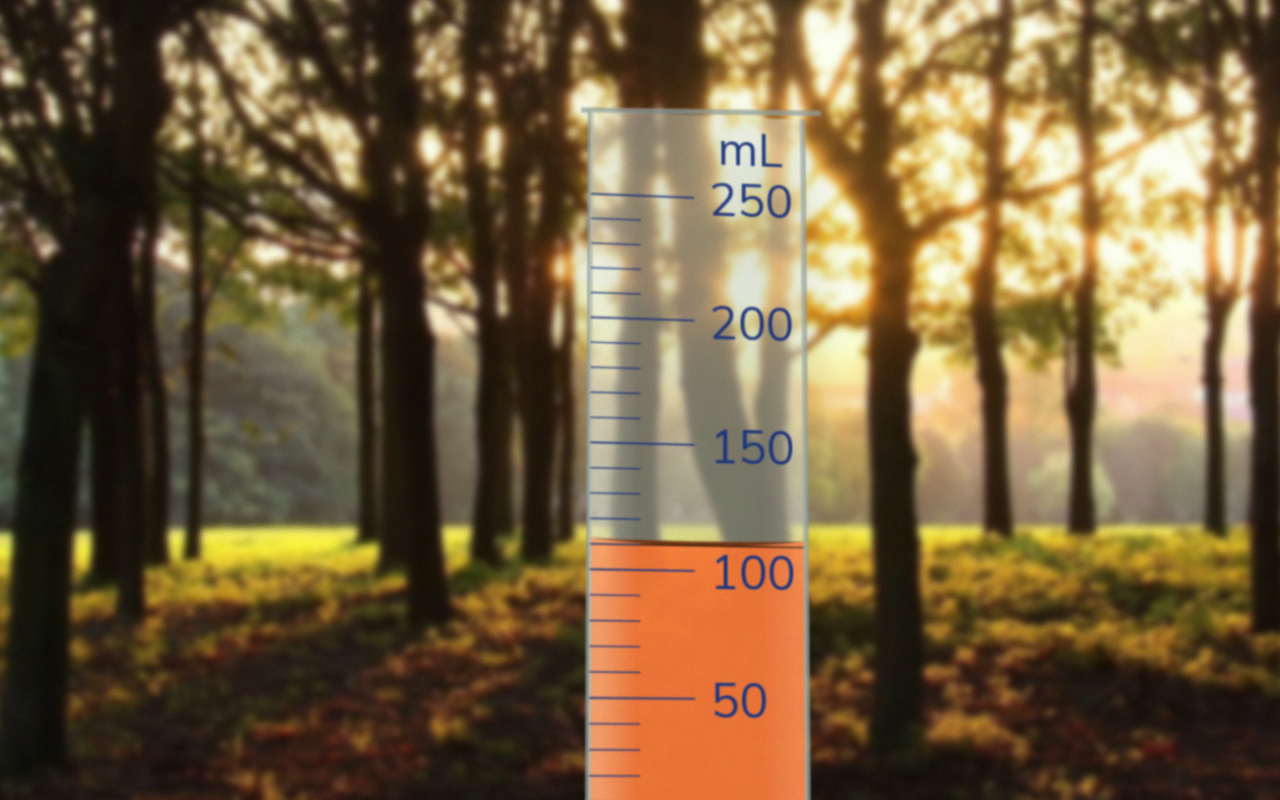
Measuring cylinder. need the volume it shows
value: 110 mL
